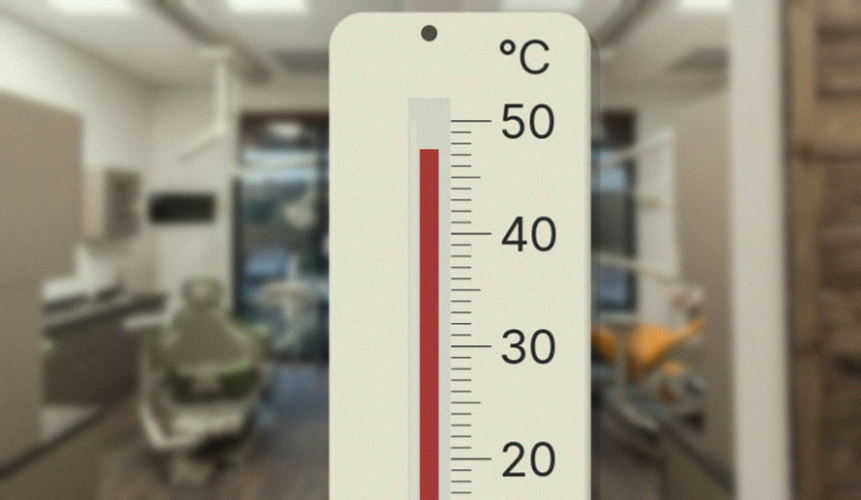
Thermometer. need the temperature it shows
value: 47.5 °C
